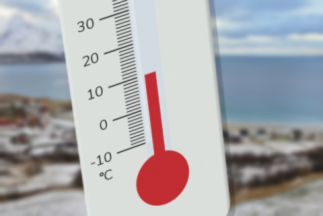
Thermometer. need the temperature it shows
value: 10 °C
